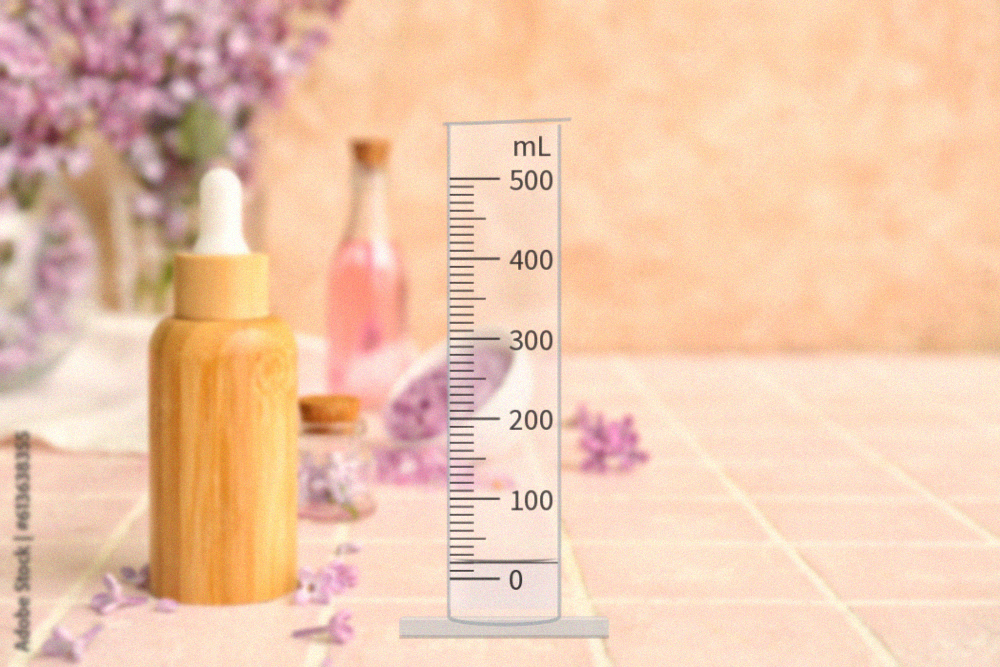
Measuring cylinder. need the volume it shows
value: 20 mL
